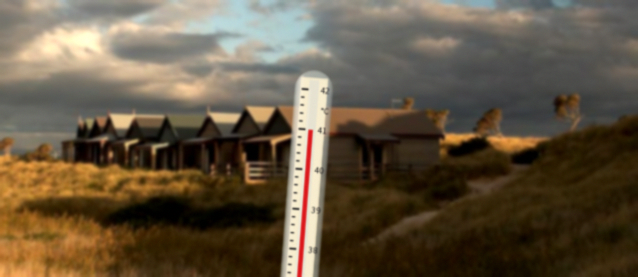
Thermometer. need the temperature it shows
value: 41 °C
